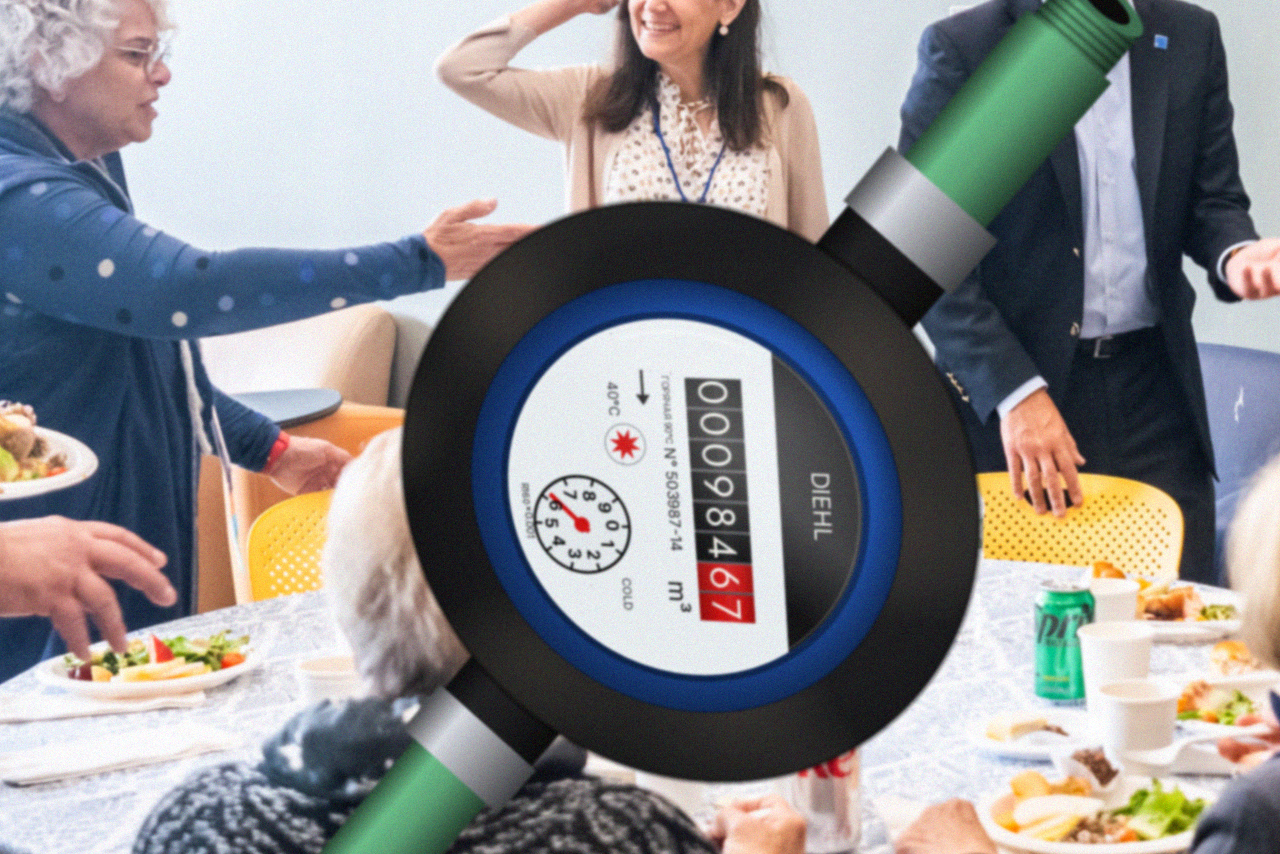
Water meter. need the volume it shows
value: 984.676 m³
